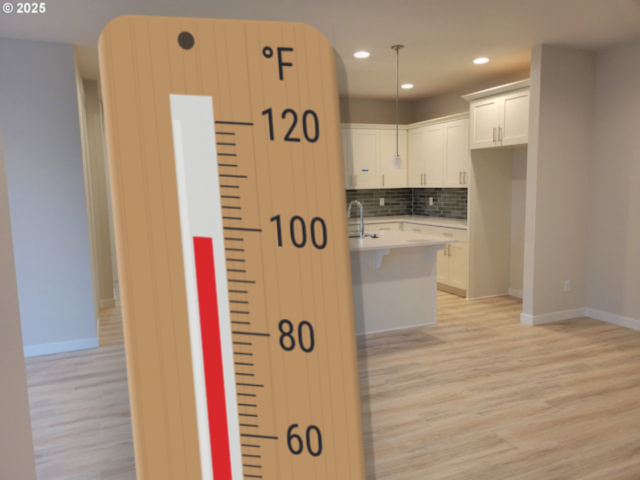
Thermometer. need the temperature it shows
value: 98 °F
